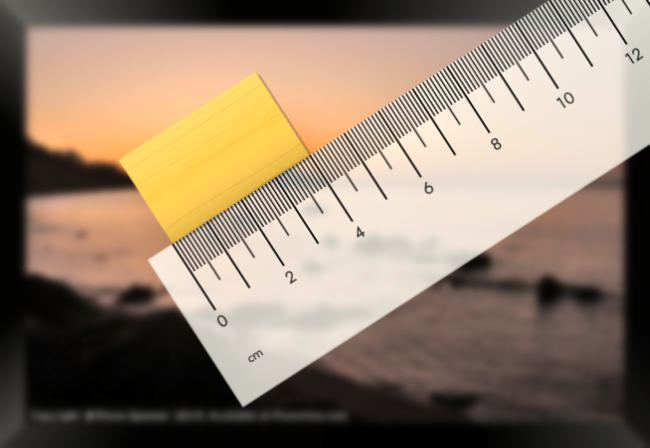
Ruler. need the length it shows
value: 4 cm
